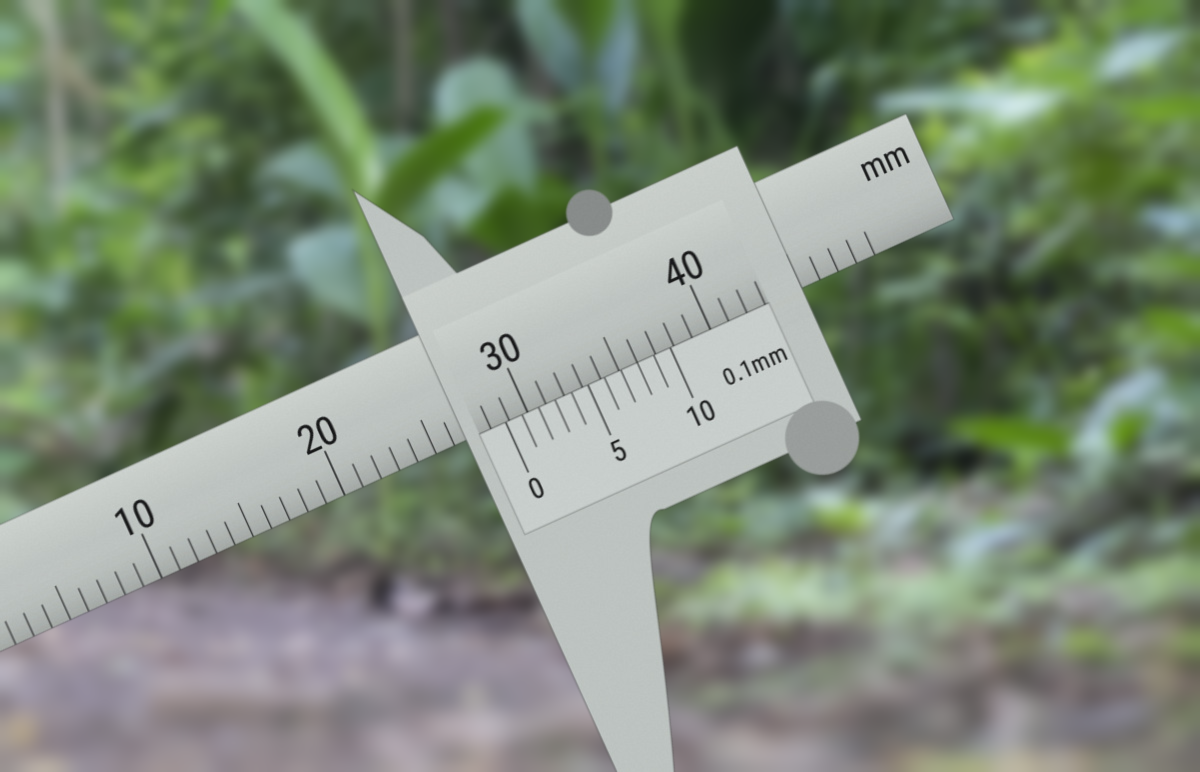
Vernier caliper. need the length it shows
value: 28.8 mm
